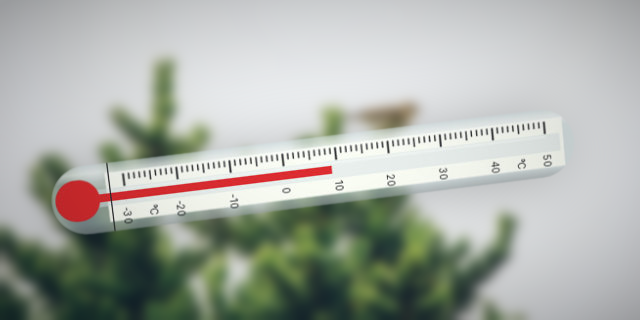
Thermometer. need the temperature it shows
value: 9 °C
